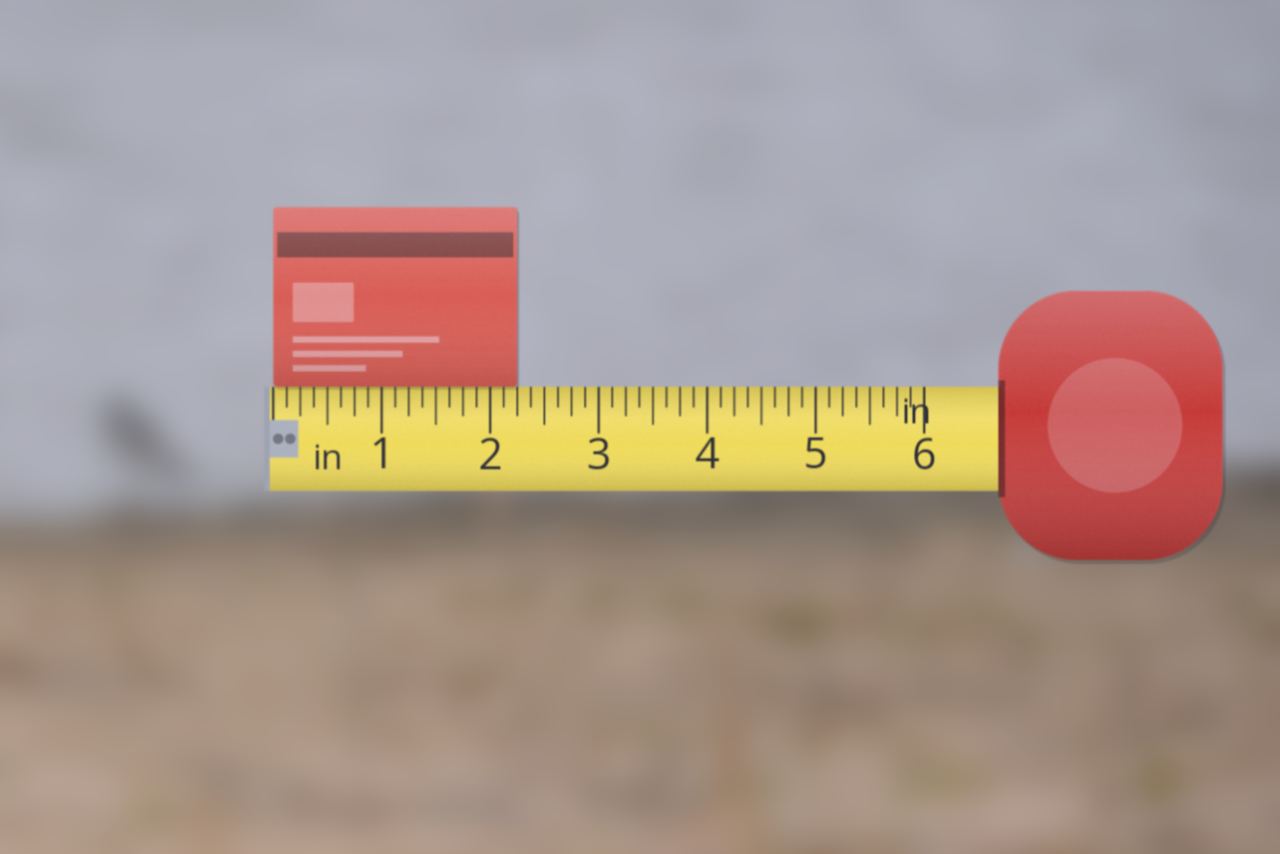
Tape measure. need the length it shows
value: 2.25 in
